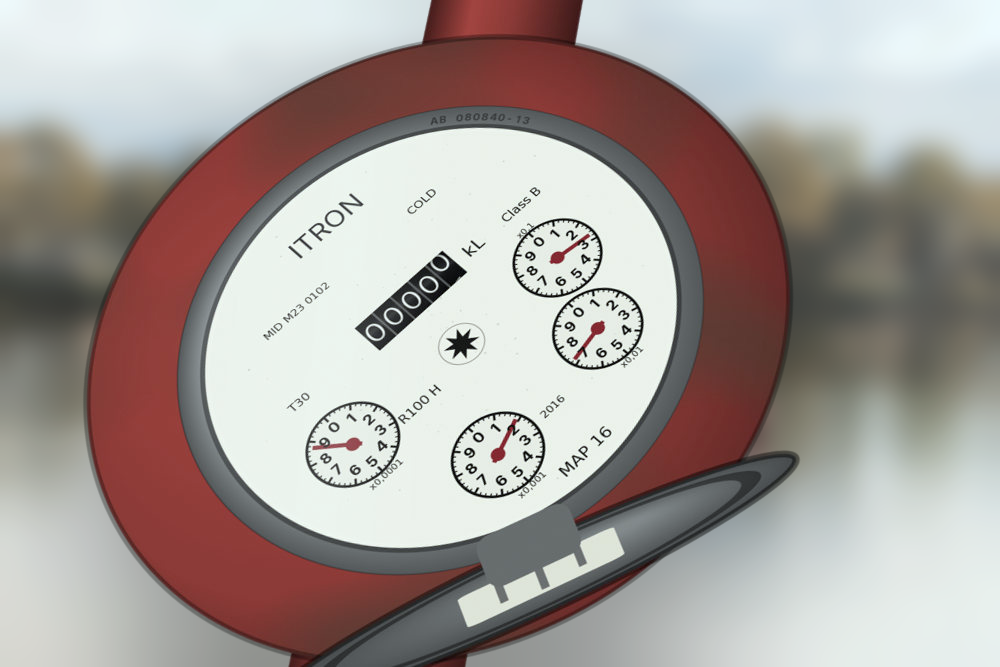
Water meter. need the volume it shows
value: 0.2718 kL
